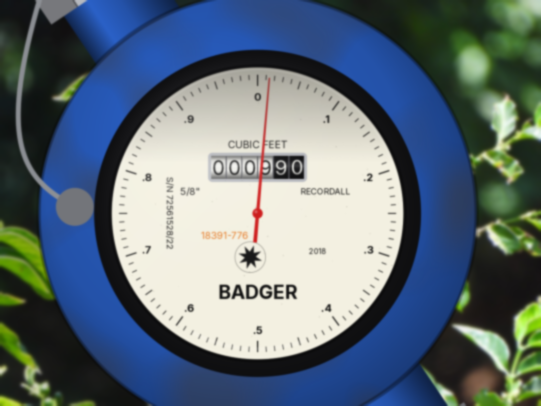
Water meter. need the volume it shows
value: 990.01 ft³
